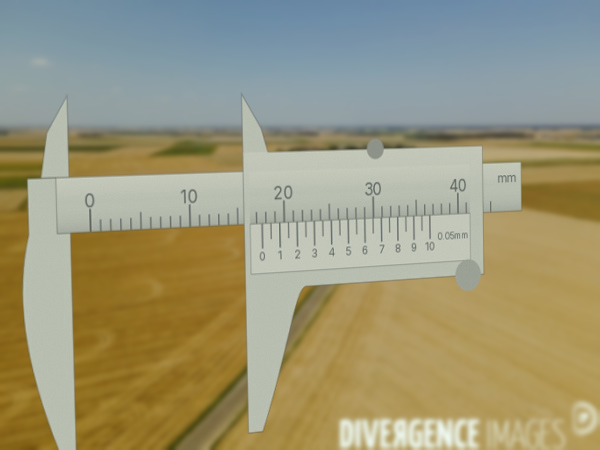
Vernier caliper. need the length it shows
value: 17.6 mm
